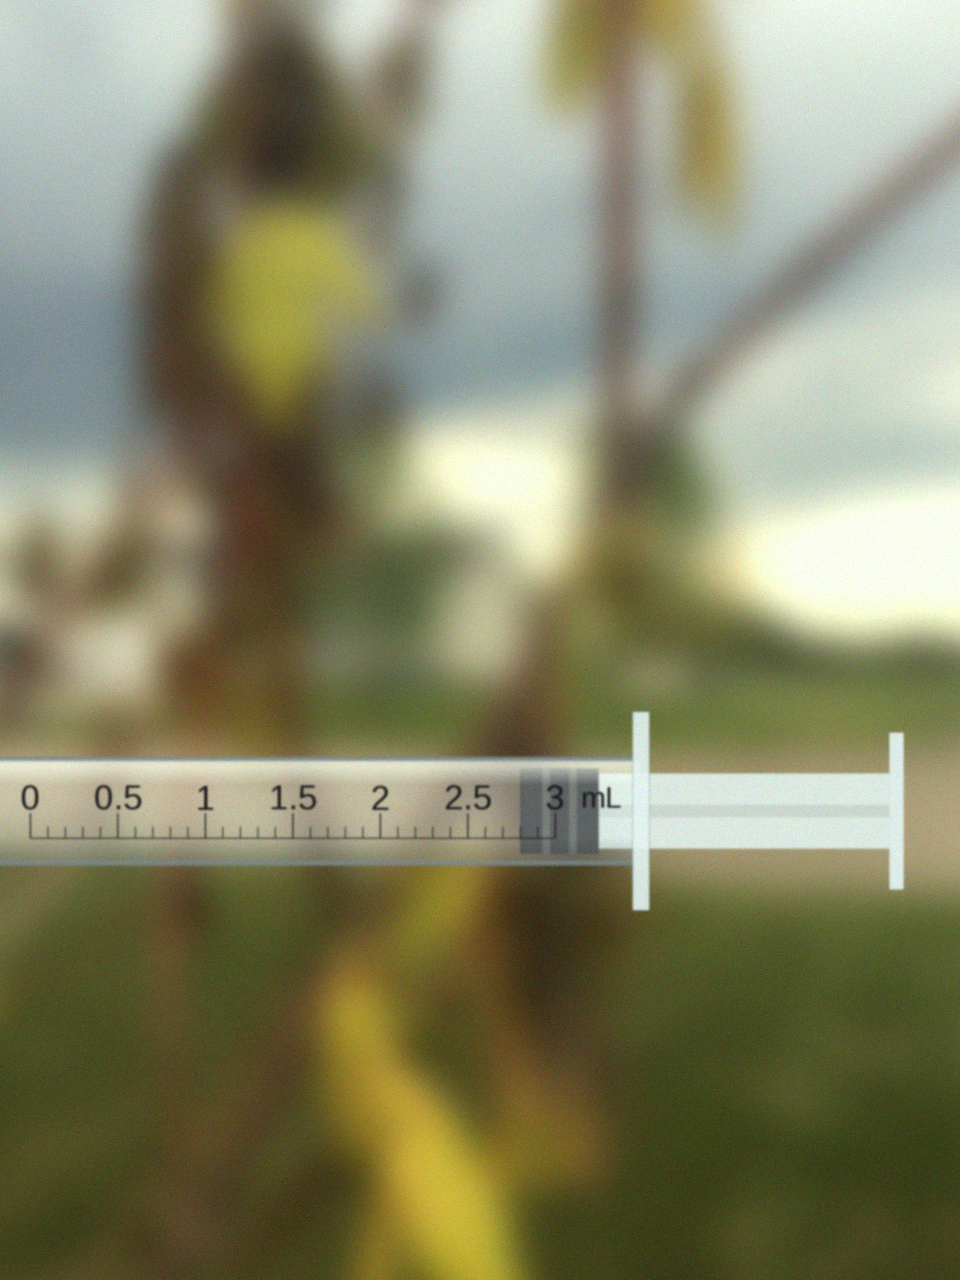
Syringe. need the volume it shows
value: 2.8 mL
